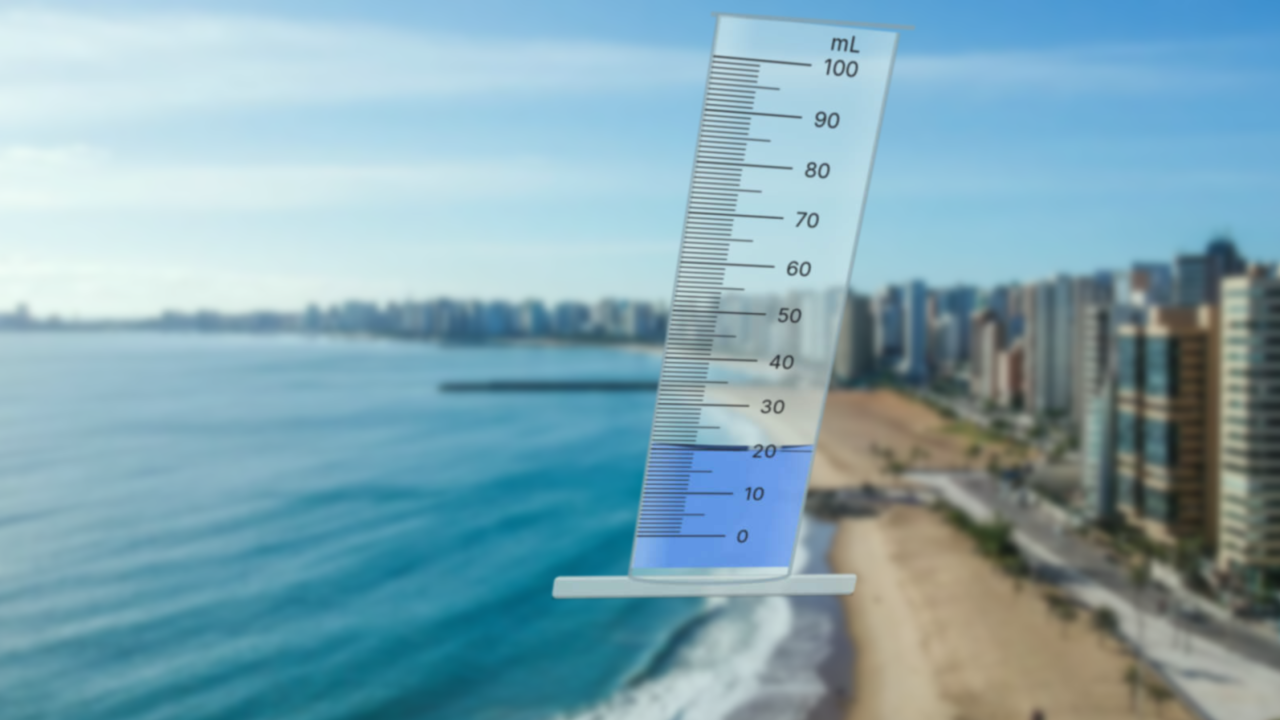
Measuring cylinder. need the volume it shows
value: 20 mL
